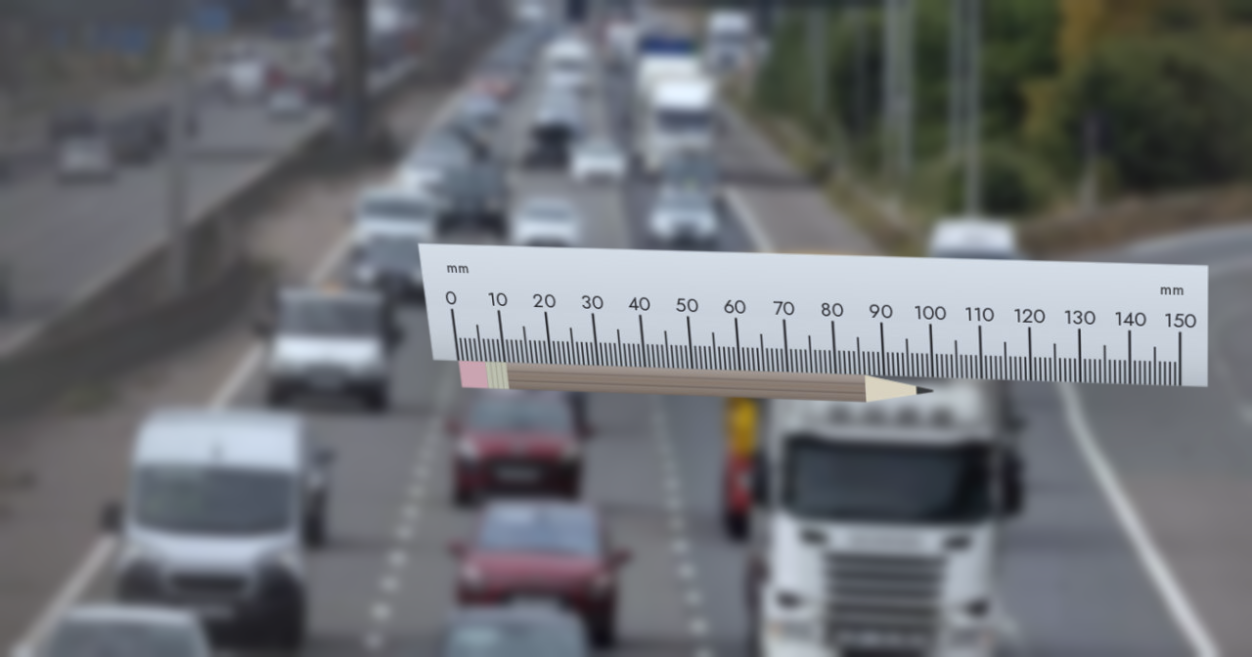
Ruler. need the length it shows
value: 100 mm
